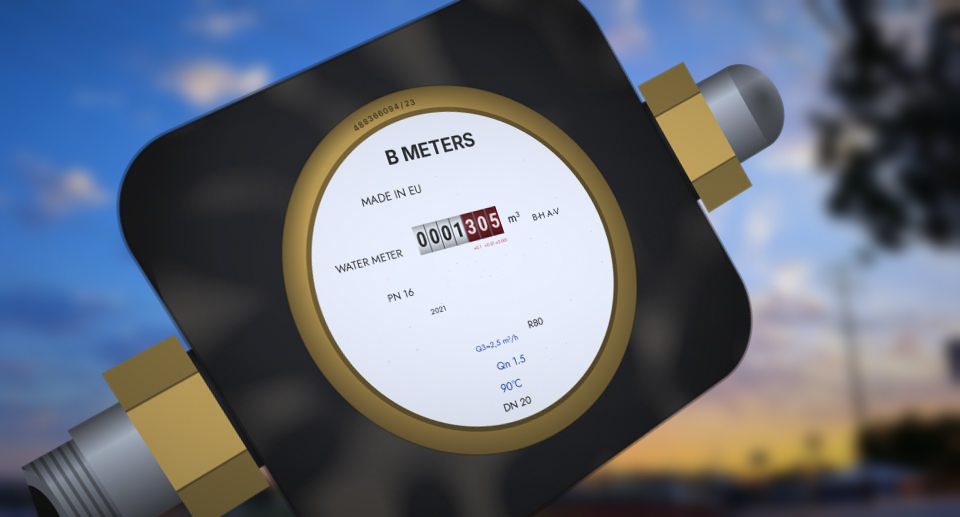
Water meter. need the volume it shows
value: 1.305 m³
